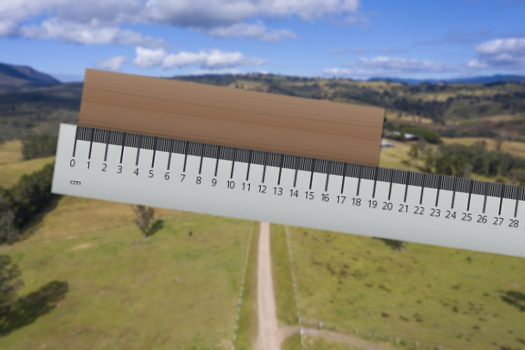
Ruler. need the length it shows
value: 19 cm
